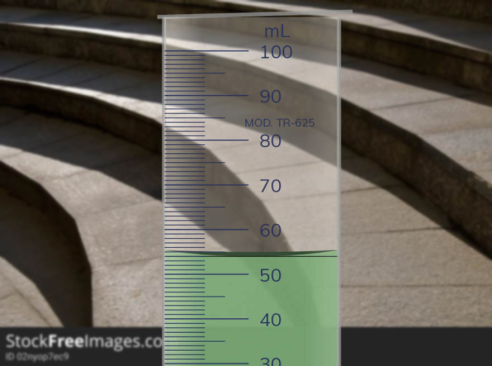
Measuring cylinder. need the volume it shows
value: 54 mL
